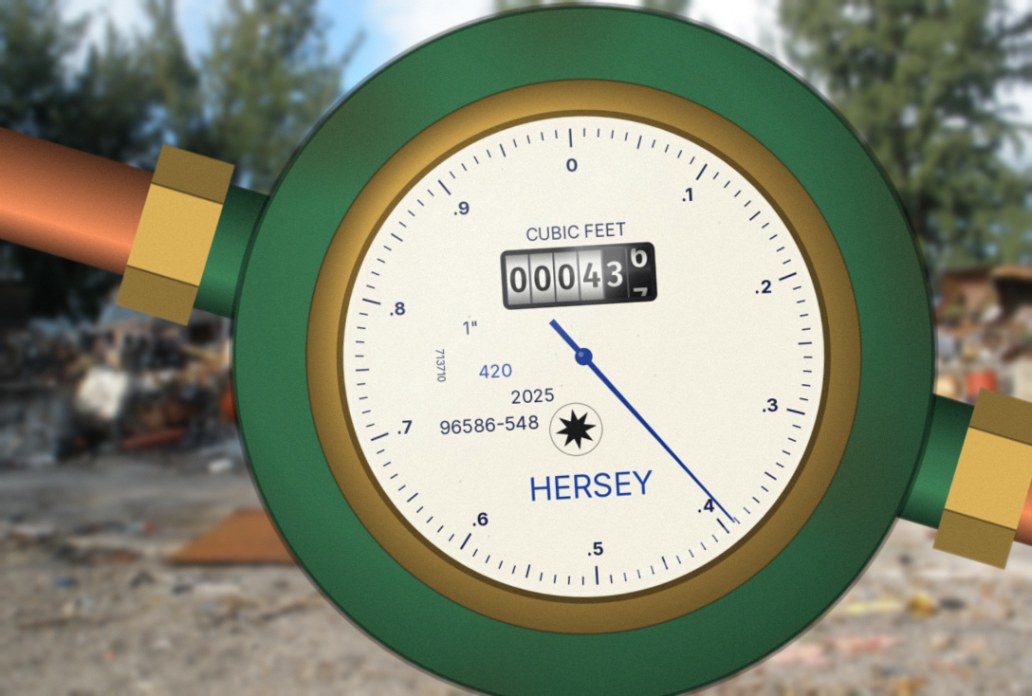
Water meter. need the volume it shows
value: 436.39 ft³
